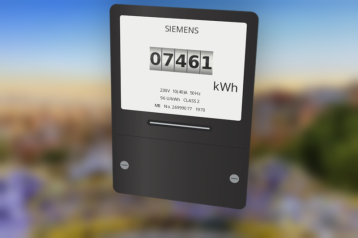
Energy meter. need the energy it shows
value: 7461 kWh
